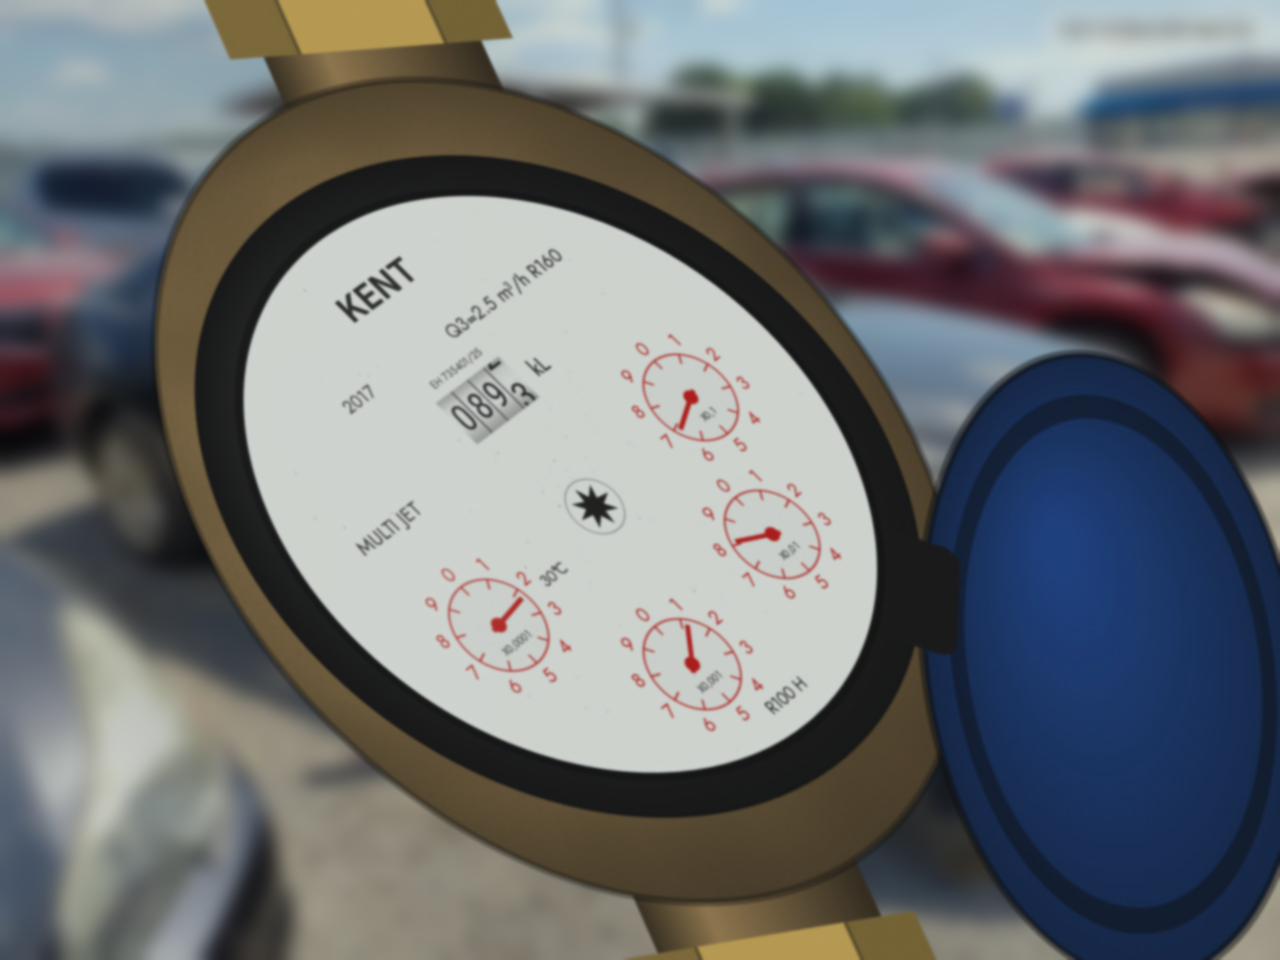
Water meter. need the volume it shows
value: 892.6812 kL
